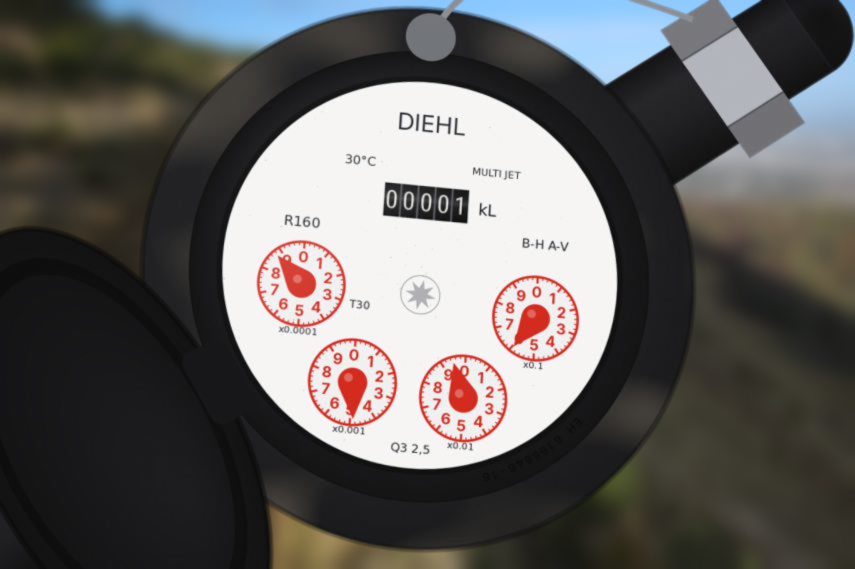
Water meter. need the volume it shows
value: 1.5948 kL
